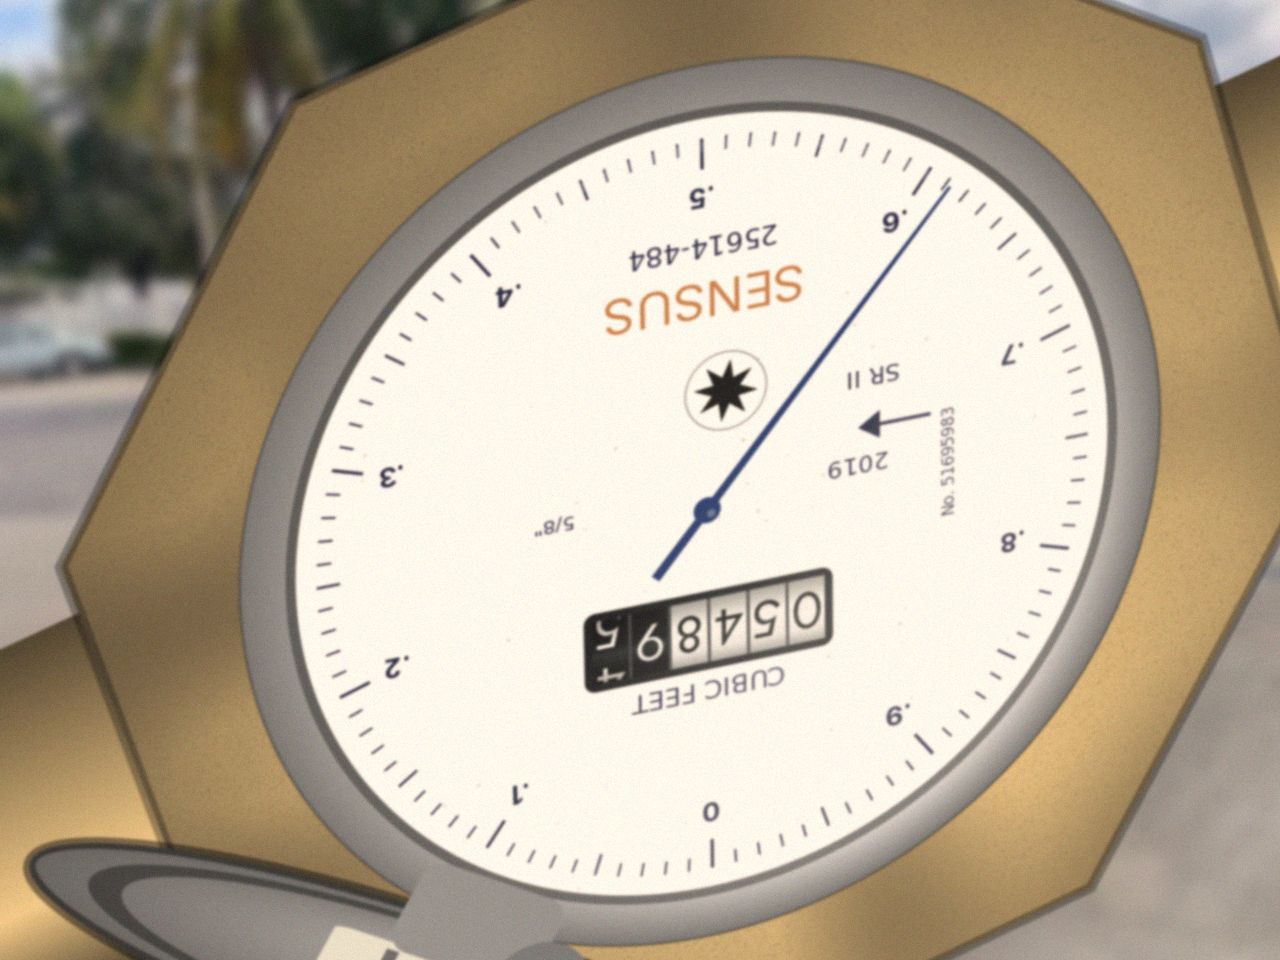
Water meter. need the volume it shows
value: 54894.61 ft³
